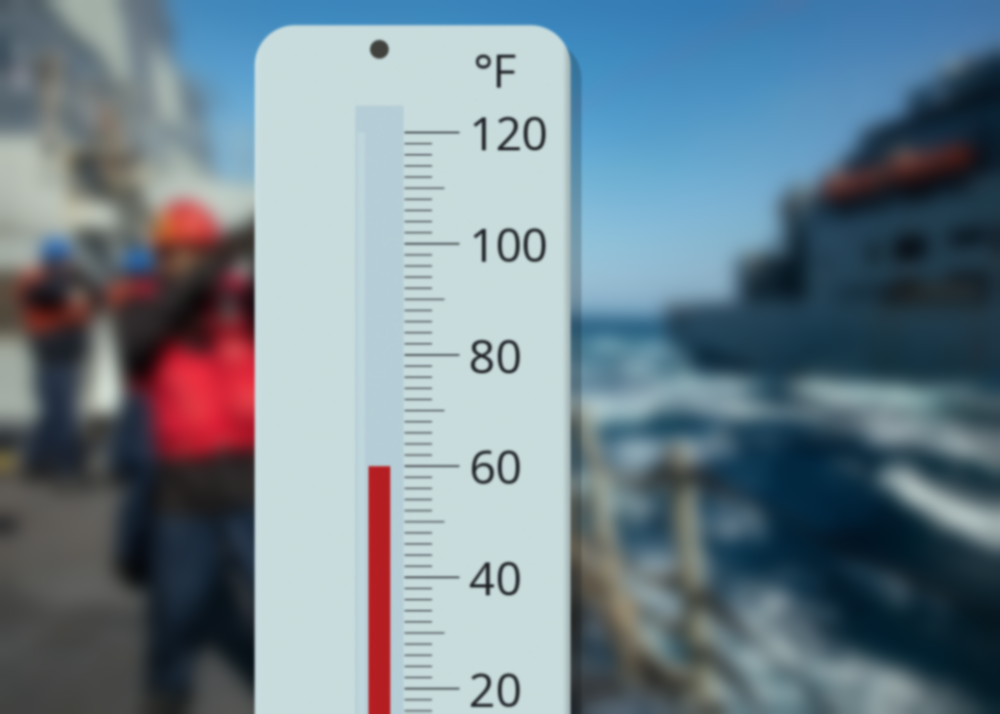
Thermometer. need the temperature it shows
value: 60 °F
